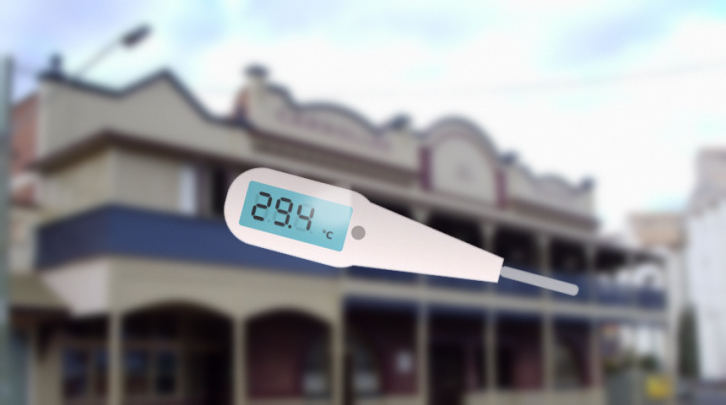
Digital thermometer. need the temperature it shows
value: 29.4 °C
